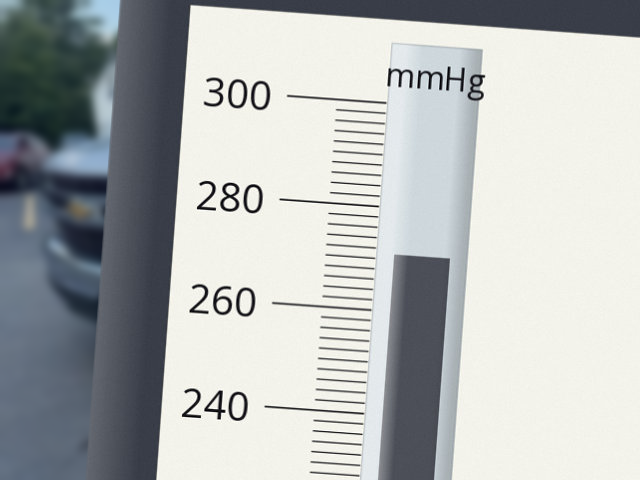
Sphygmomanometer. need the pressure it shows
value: 271 mmHg
